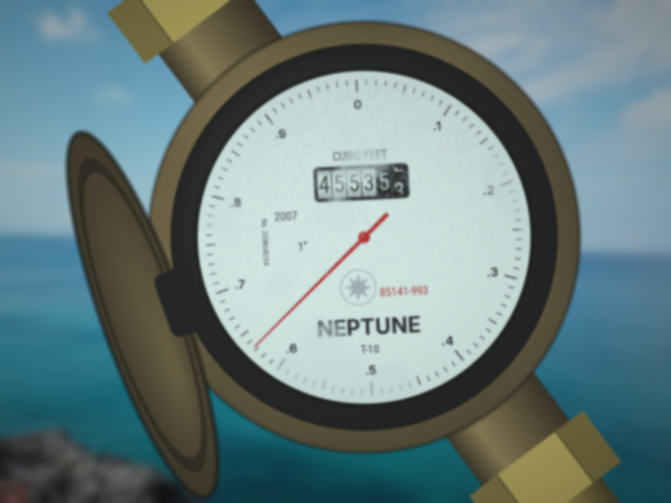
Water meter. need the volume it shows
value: 455352.63 ft³
